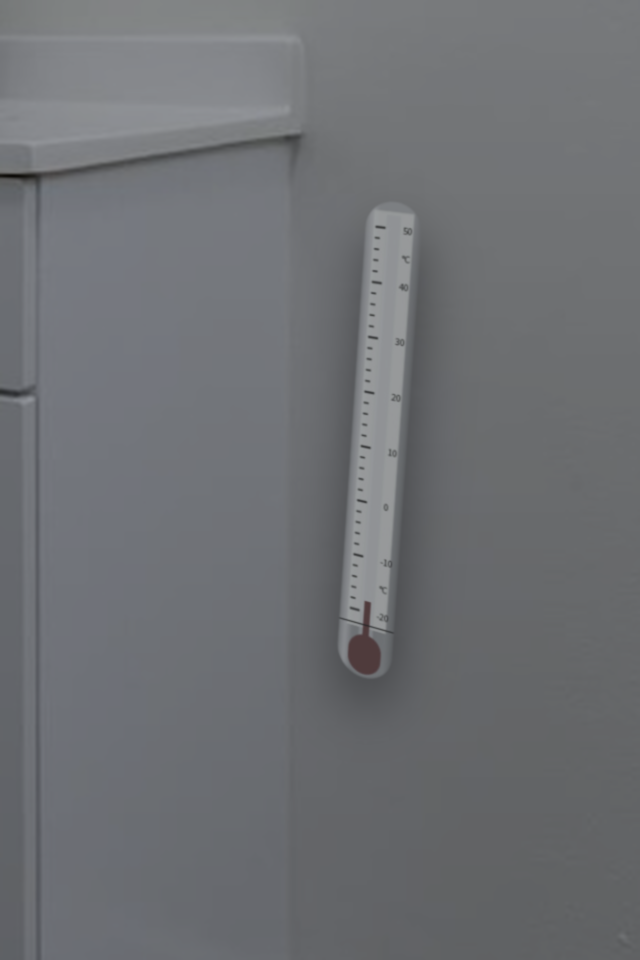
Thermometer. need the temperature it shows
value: -18 °C
